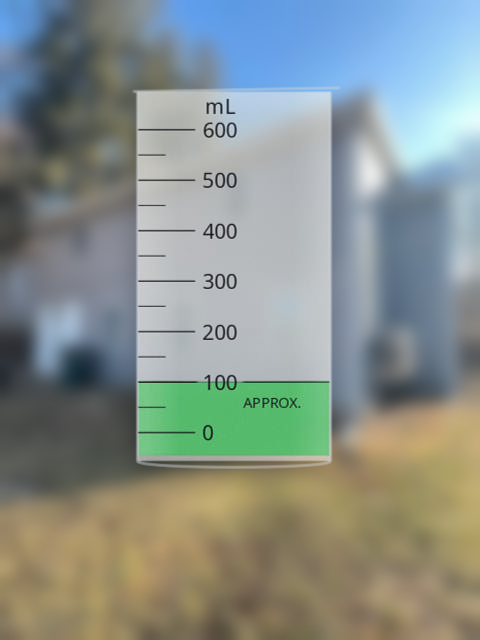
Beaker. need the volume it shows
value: 100 mL
